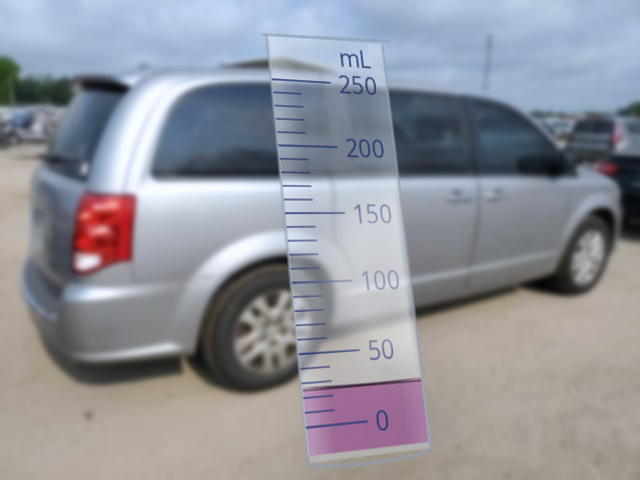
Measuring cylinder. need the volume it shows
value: 25 mL
